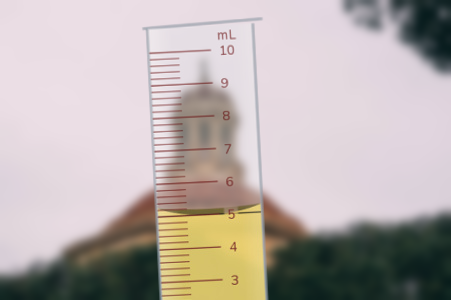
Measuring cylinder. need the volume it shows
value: 5 mL
